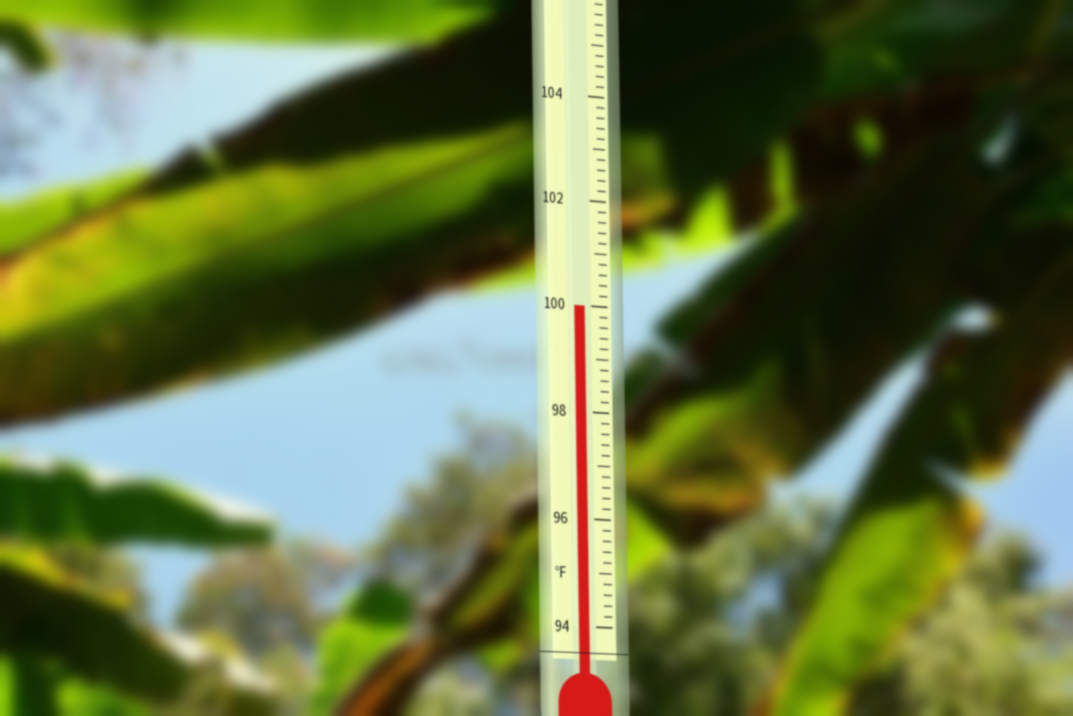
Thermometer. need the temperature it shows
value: 100 °F
